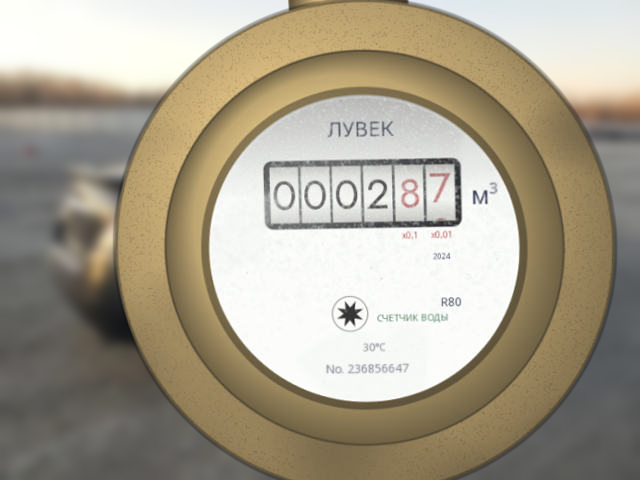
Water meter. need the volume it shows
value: 2.87 m³
